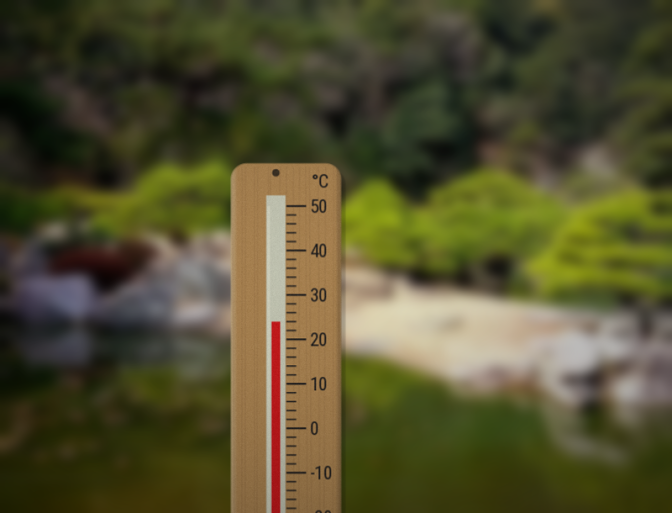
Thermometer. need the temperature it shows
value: 24 °C
